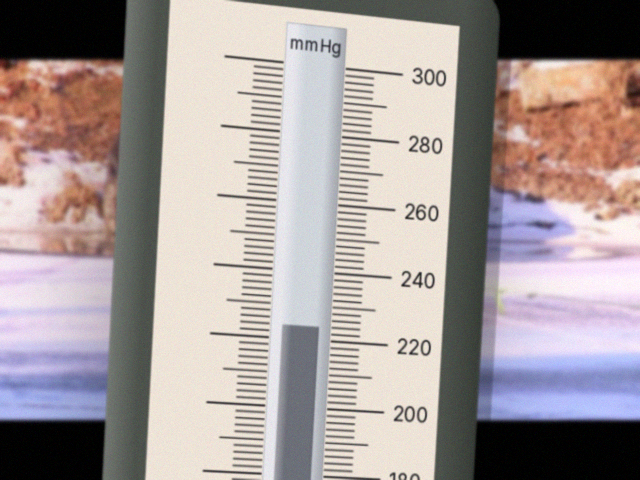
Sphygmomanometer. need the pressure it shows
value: 224 mmHg
